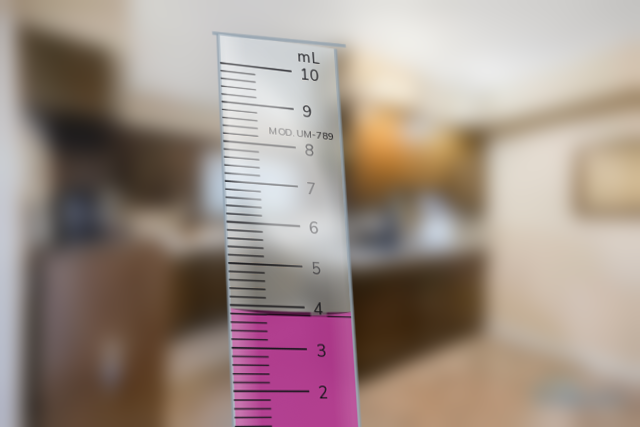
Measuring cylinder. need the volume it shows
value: 3.8 mL
